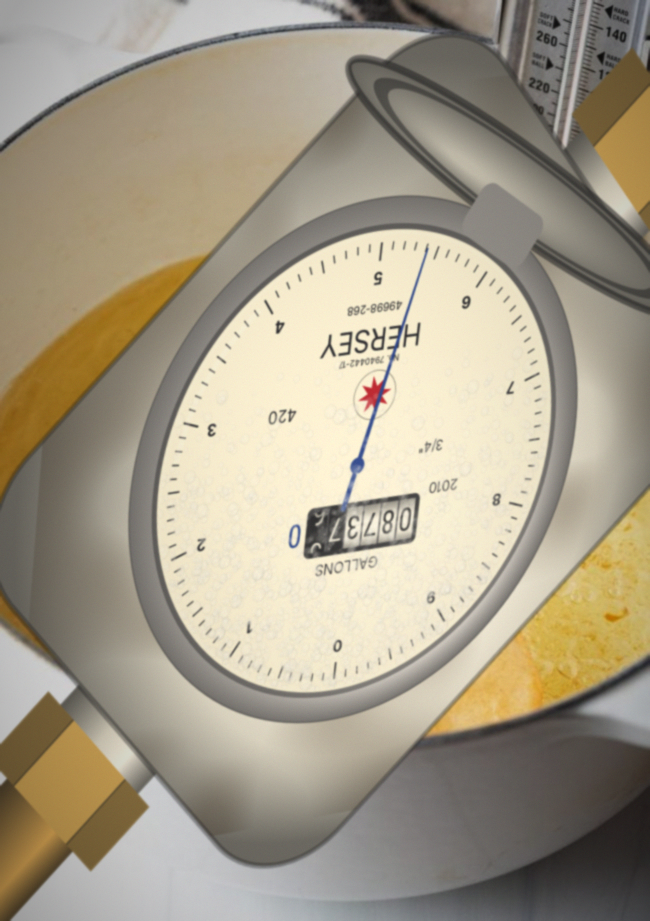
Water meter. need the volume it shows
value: 873755.4 gal
